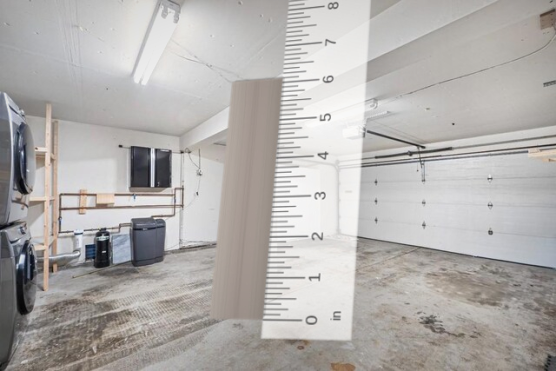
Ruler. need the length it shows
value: 6.125 in
